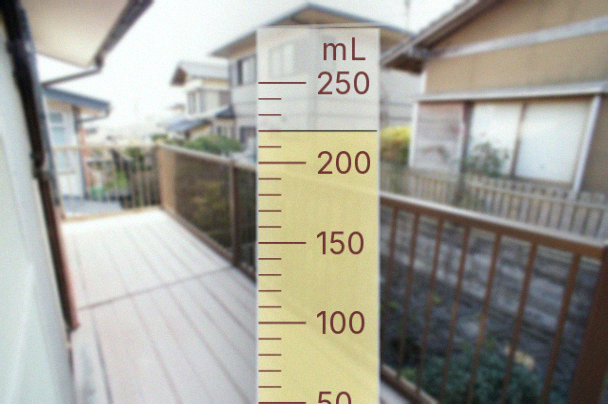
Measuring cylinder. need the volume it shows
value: 220 mL
